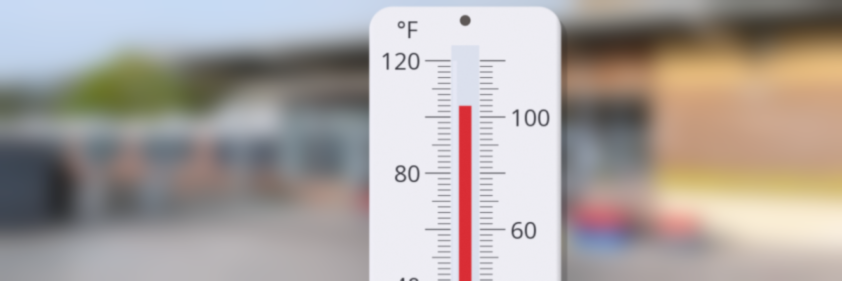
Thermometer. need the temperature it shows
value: 104 °F
